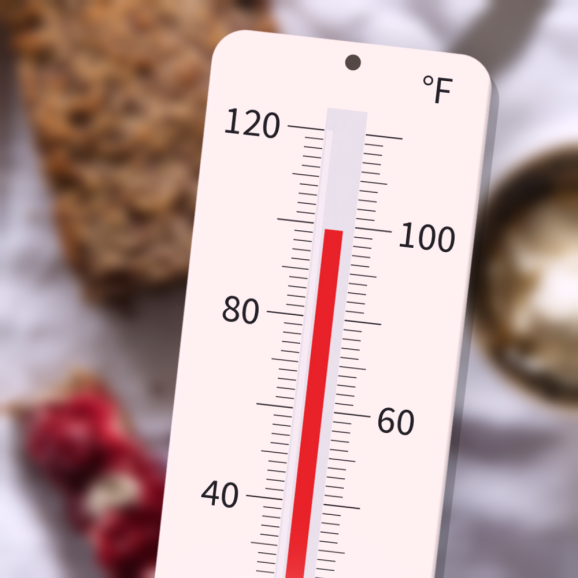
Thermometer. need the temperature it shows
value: 99 °F
